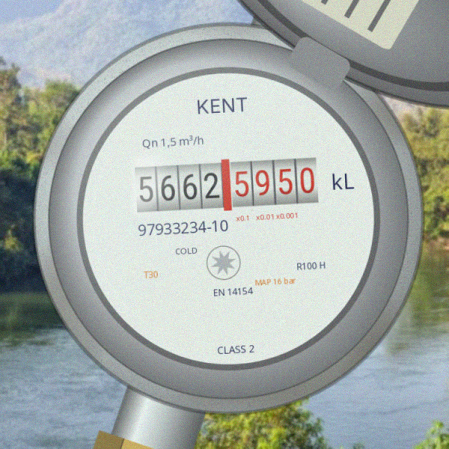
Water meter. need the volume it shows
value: 5662.5950 kL
